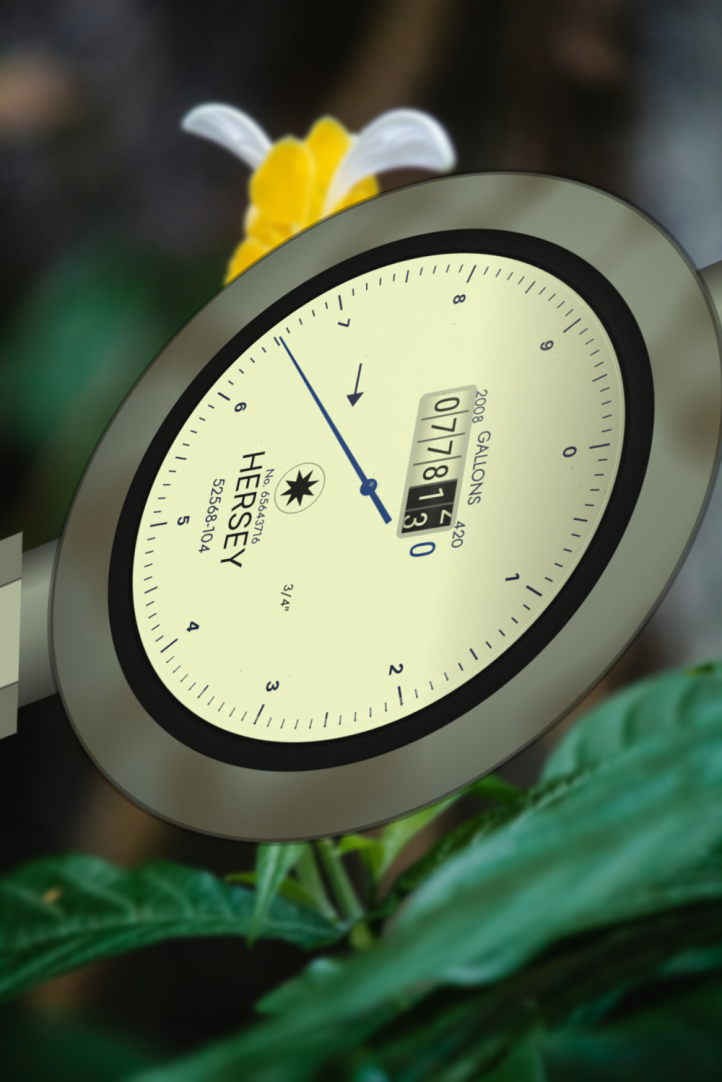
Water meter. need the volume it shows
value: 778126.5 gal
